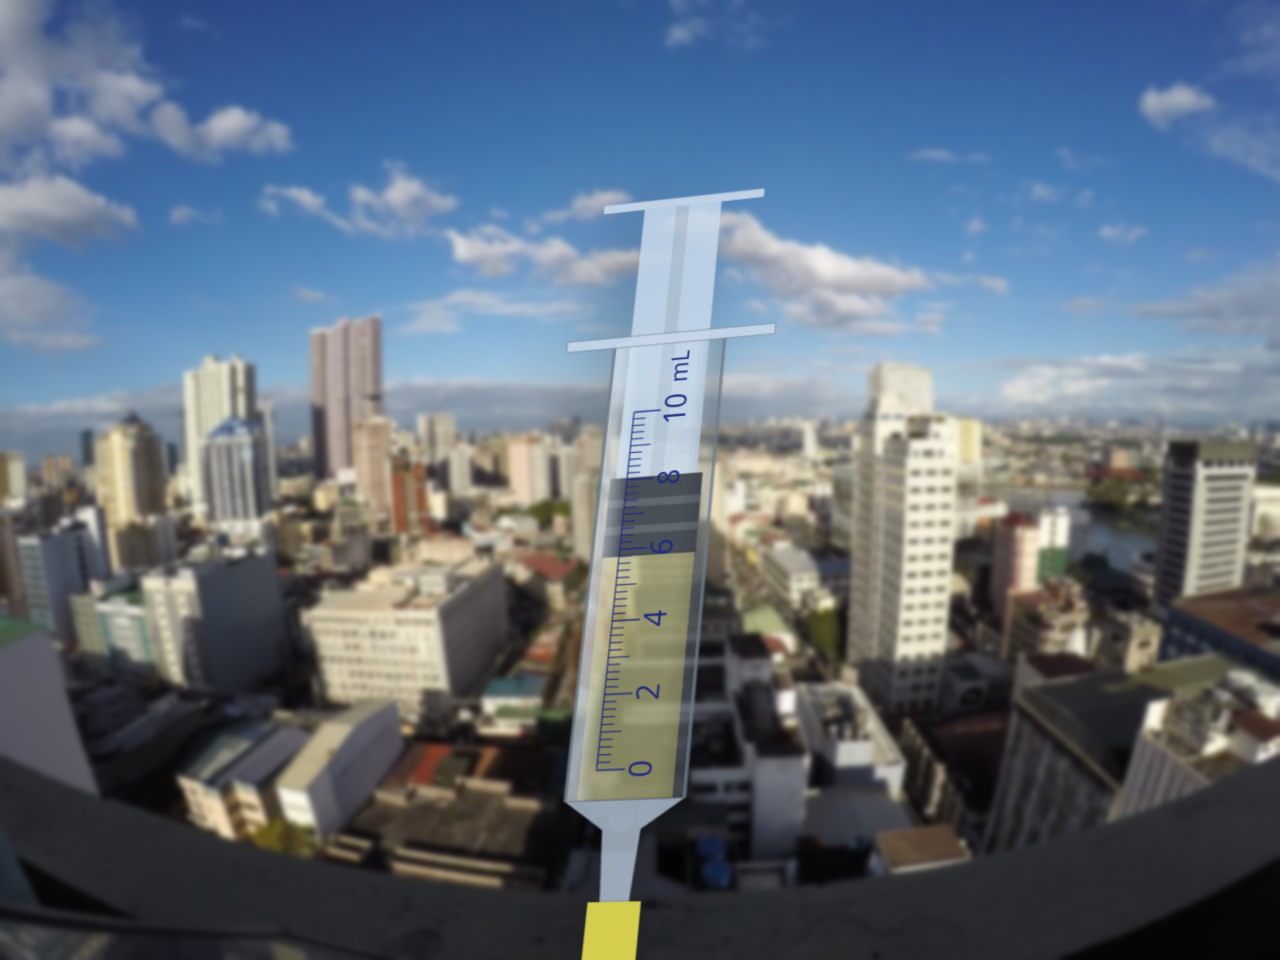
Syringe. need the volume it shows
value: 5.8 mL
